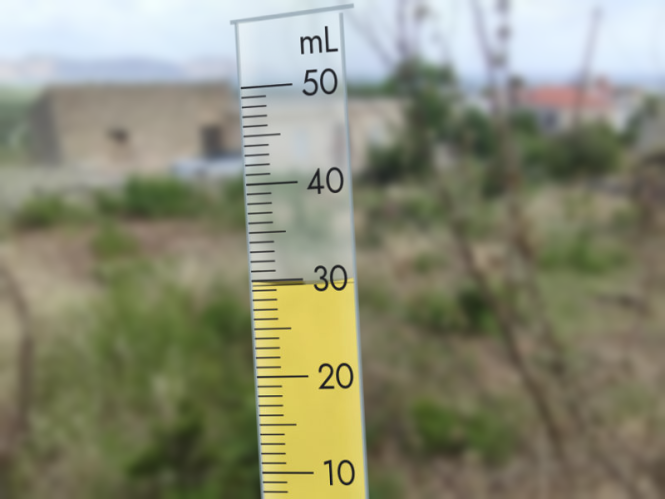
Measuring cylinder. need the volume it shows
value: 29.5 mL
